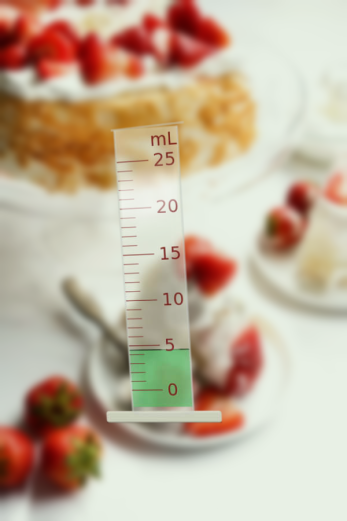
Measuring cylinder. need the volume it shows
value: 4.5 mL
